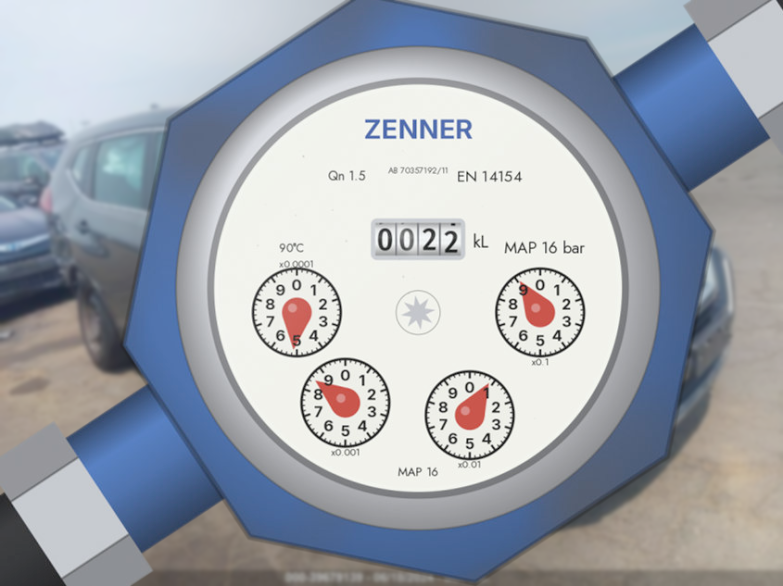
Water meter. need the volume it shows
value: 21.9085 kL
